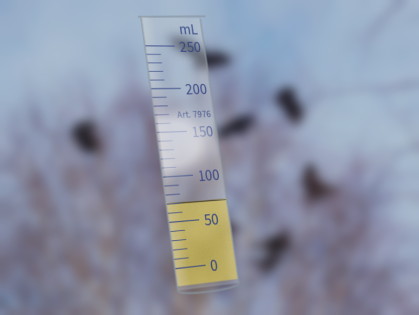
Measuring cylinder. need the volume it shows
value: 70 mL
